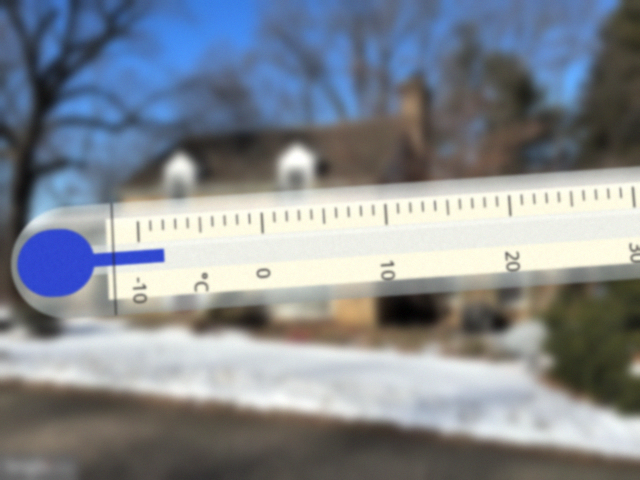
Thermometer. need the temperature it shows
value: -8 °C
